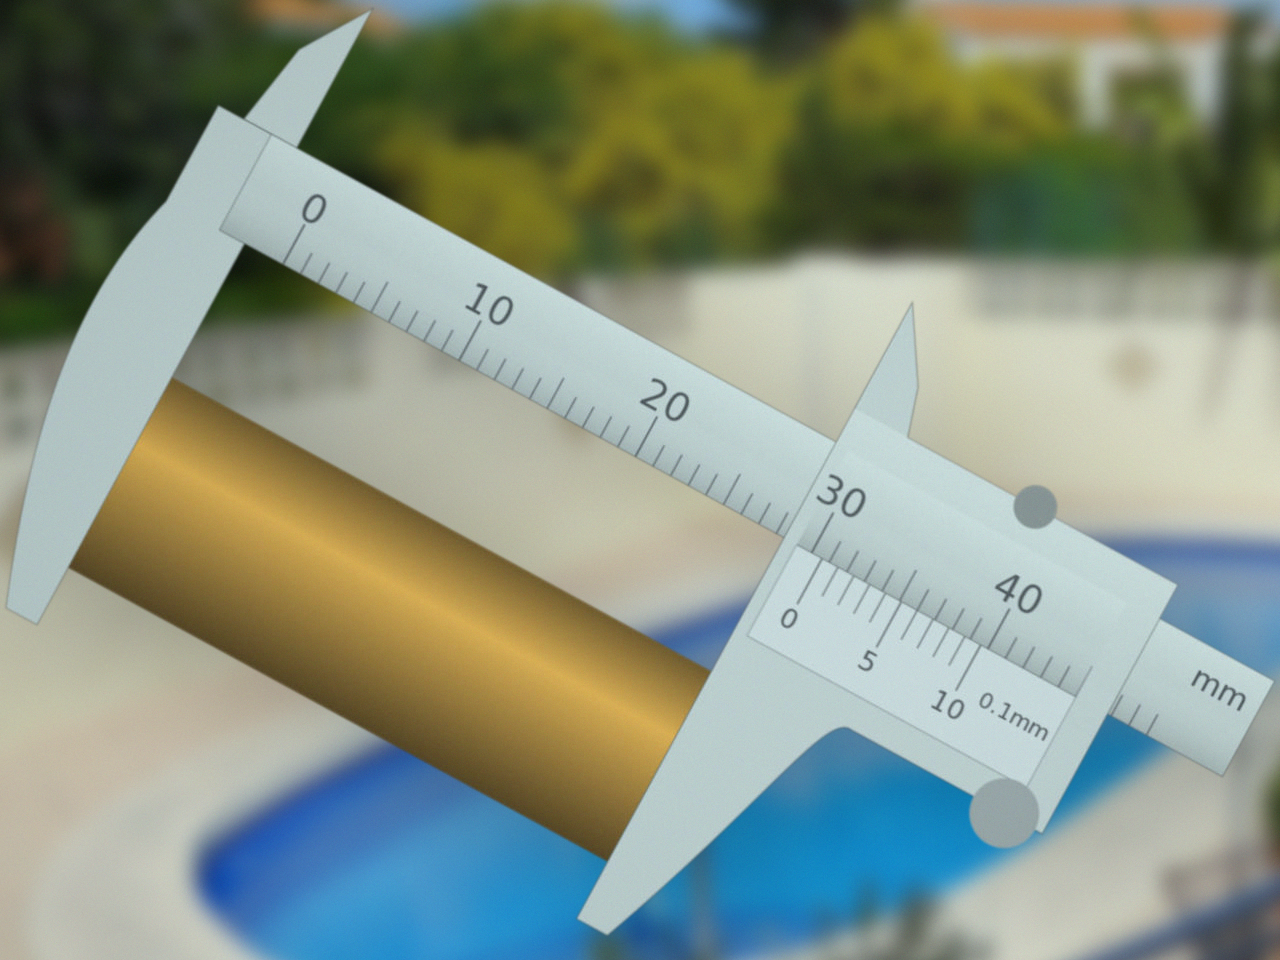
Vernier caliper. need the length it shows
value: 30.6 mm
